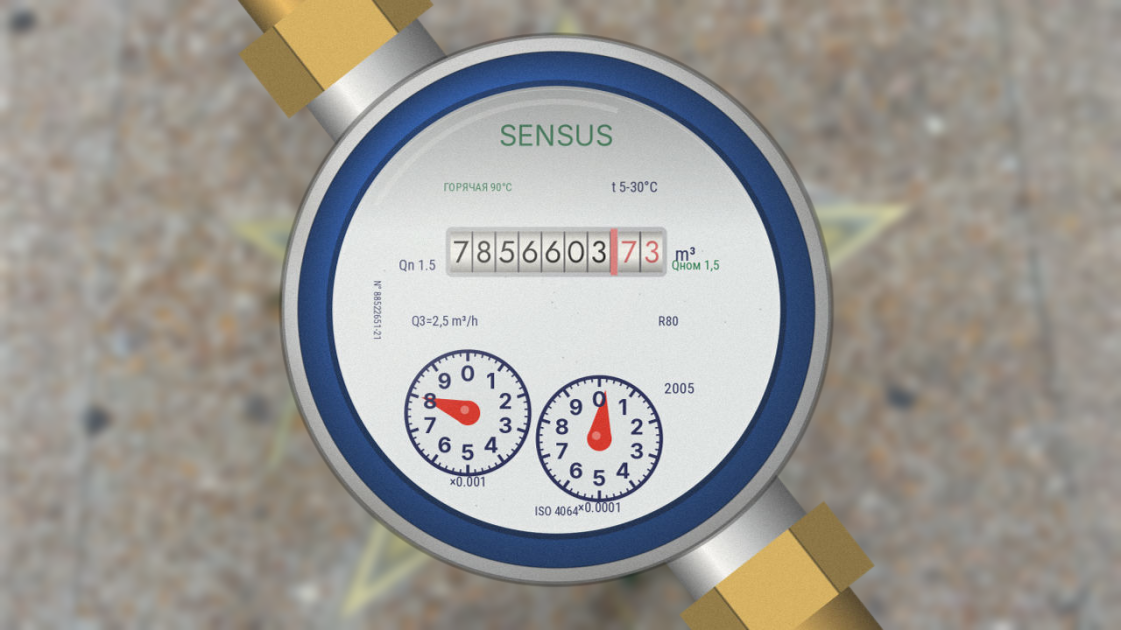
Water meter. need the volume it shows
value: 7856603.7380 m³
